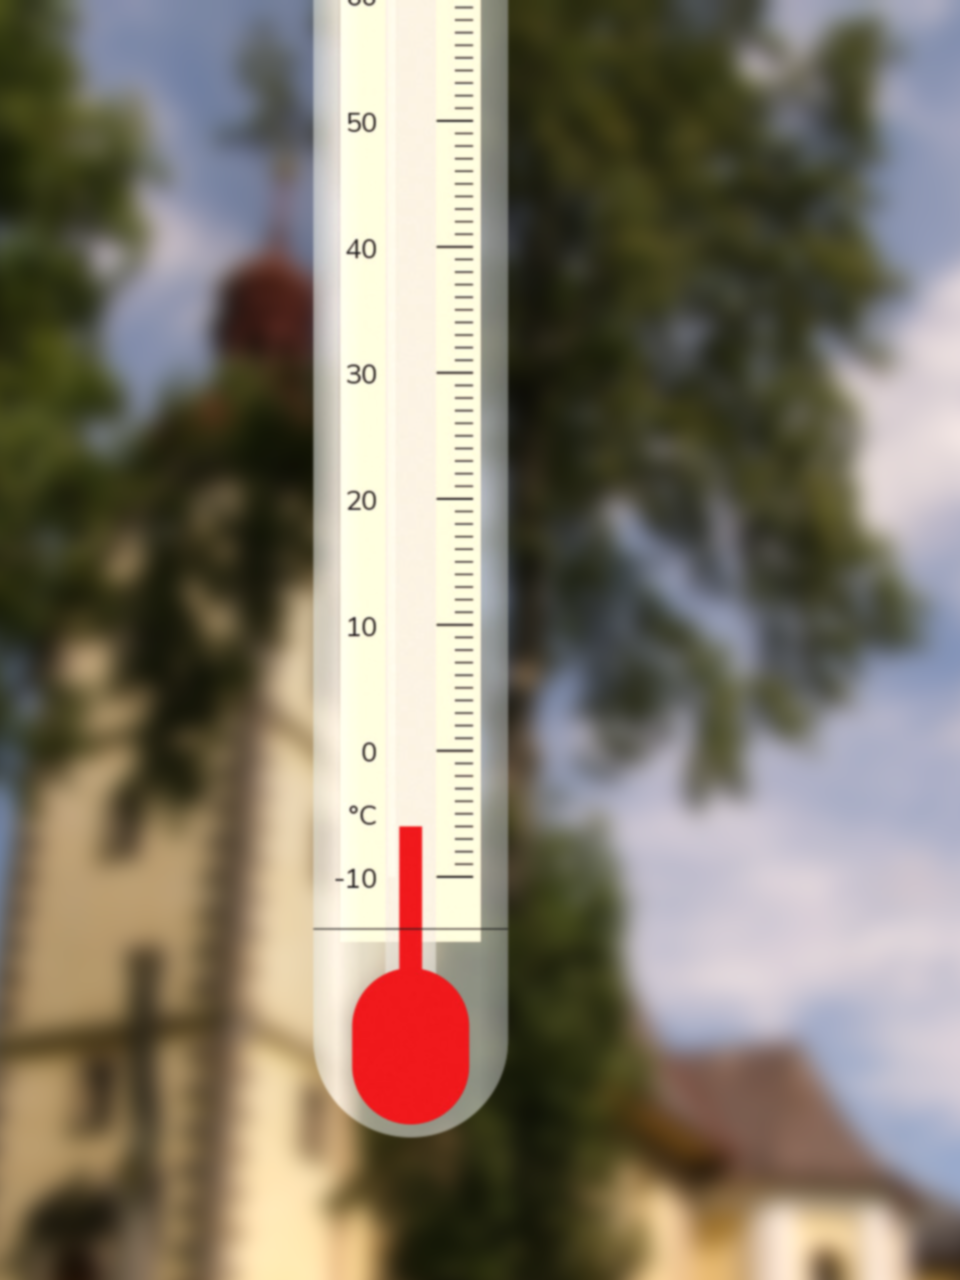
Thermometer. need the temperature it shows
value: -6 °C
